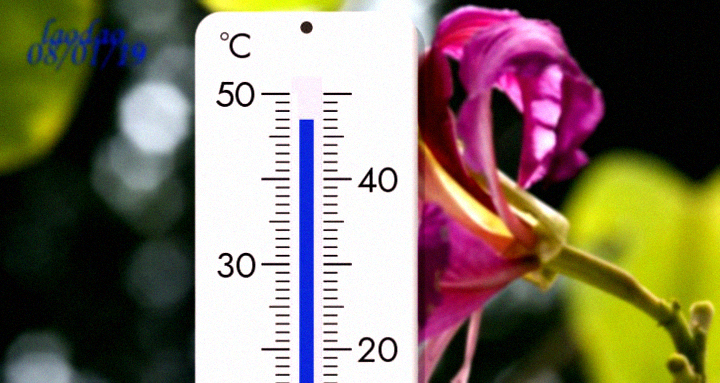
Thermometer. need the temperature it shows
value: 47 °C
